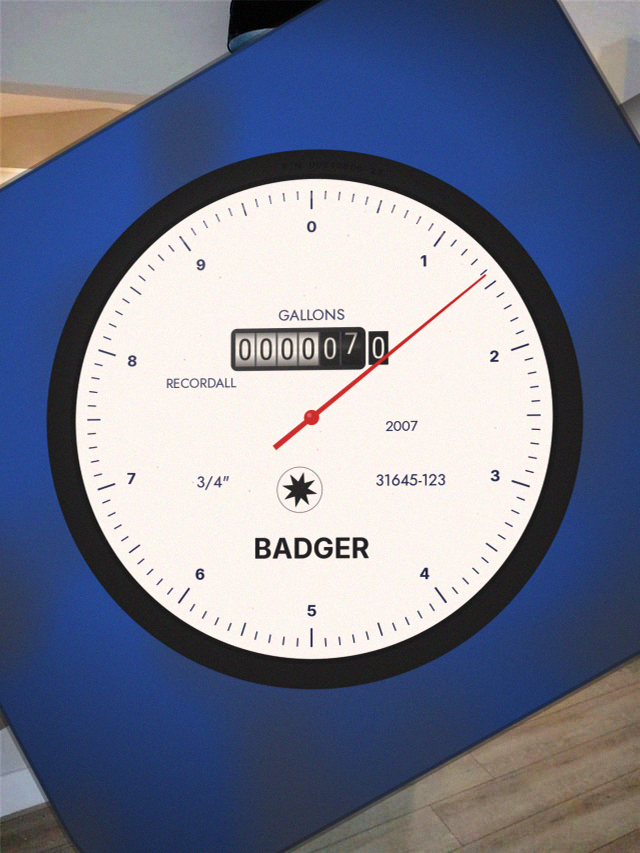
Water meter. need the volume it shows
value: 71.4 gal
